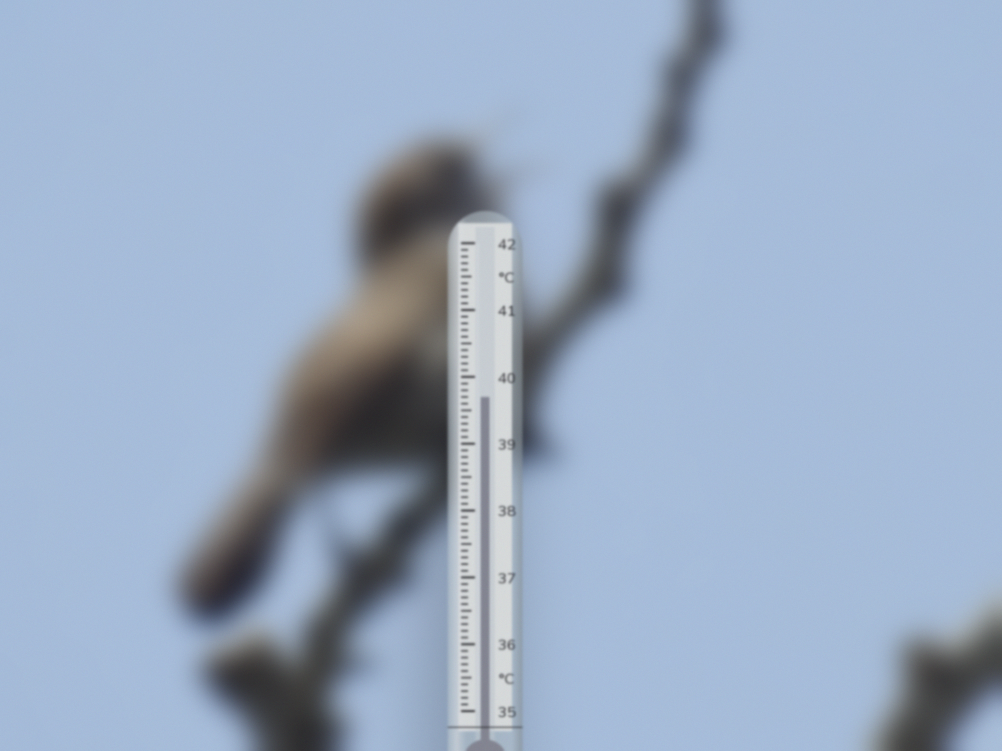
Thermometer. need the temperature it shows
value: 39.7 °C
